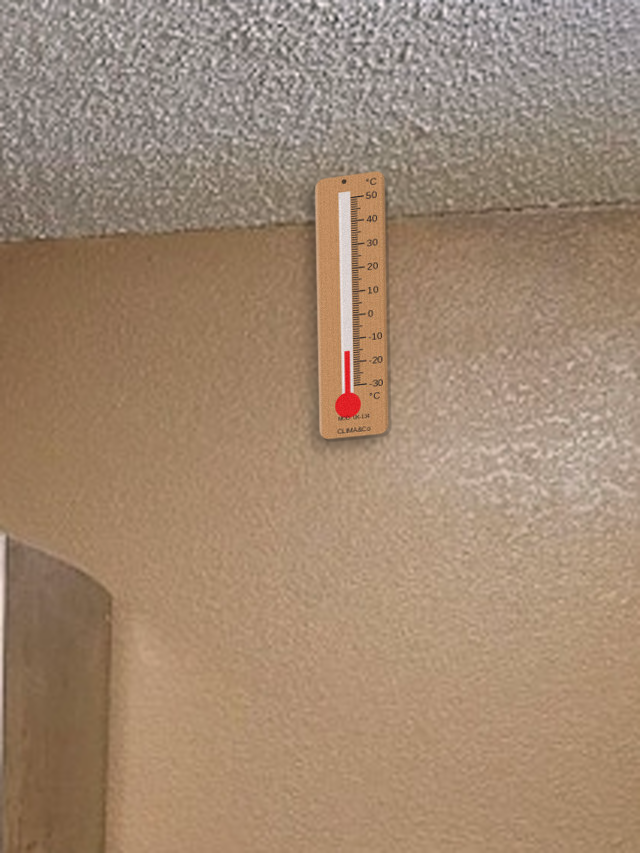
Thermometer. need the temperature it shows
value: -15 °C
